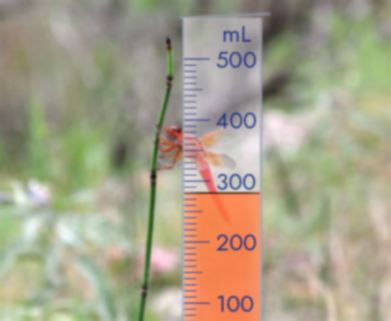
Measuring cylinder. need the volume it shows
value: 280 mL
